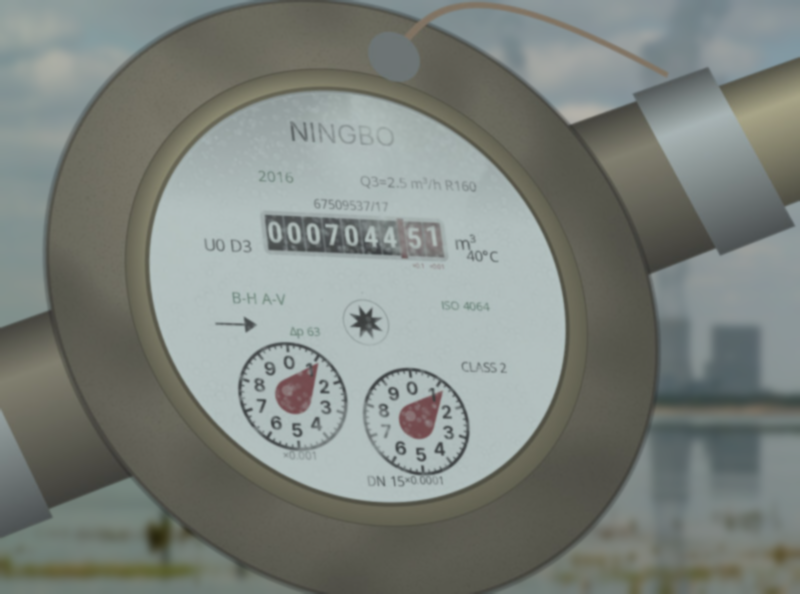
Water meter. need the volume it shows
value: 7044.5111 m³
